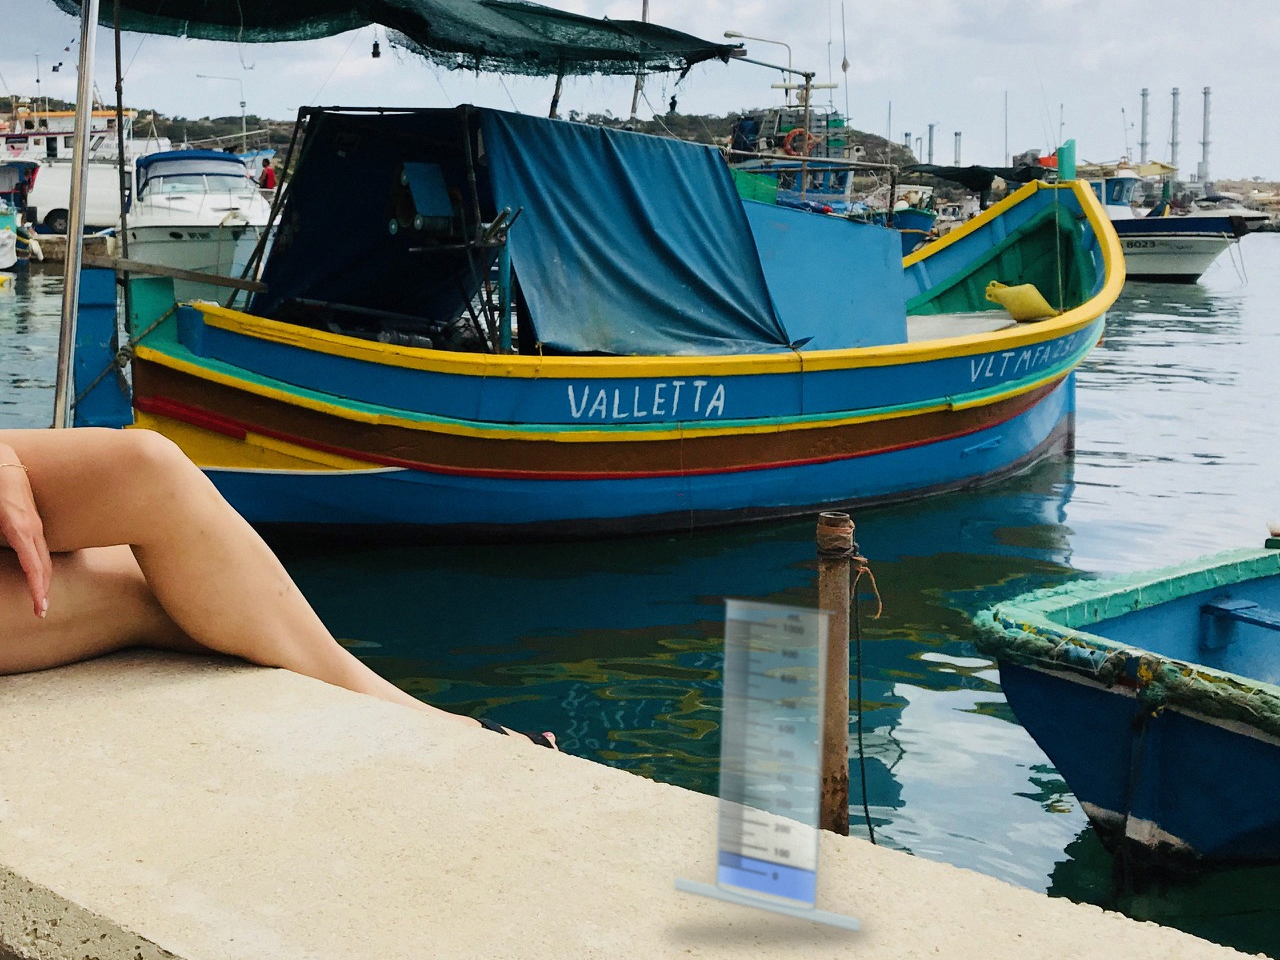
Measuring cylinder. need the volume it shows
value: 50 mL
